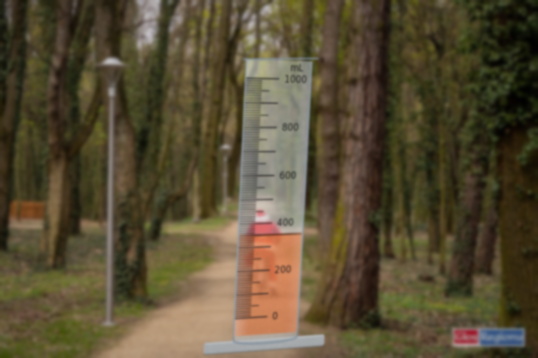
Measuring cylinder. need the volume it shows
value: 350 mL
